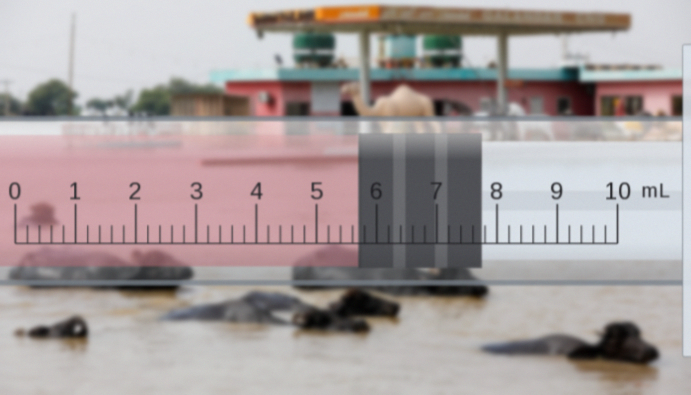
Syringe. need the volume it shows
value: 5.7 mL
